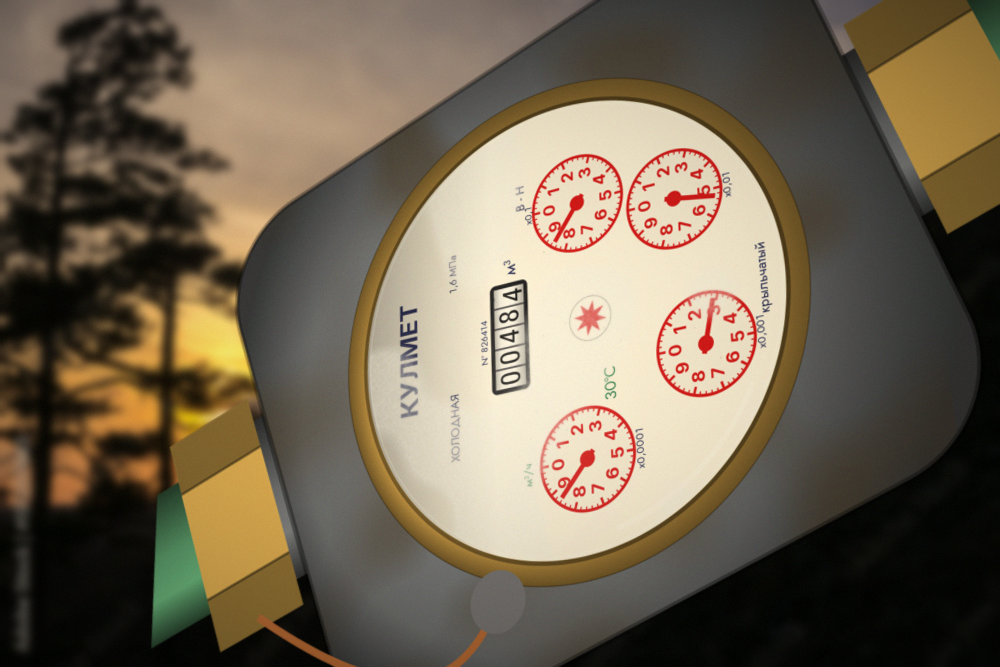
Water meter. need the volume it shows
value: 483.8528 m³
